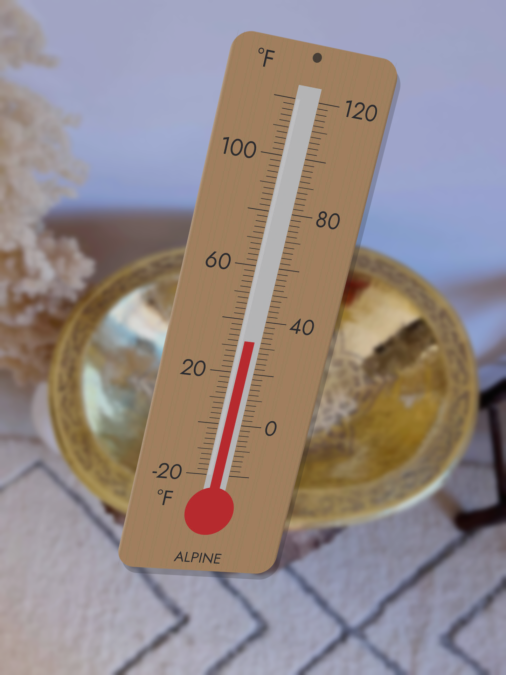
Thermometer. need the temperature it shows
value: 32 °F
